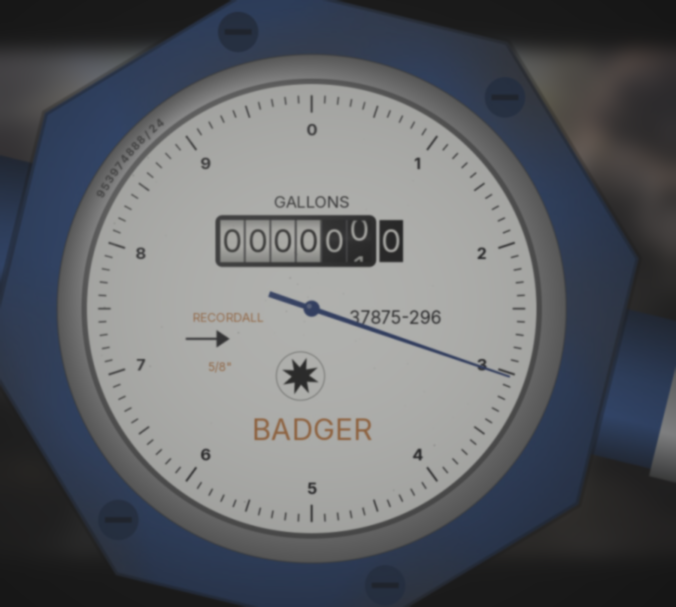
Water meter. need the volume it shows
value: 3.0 gal
